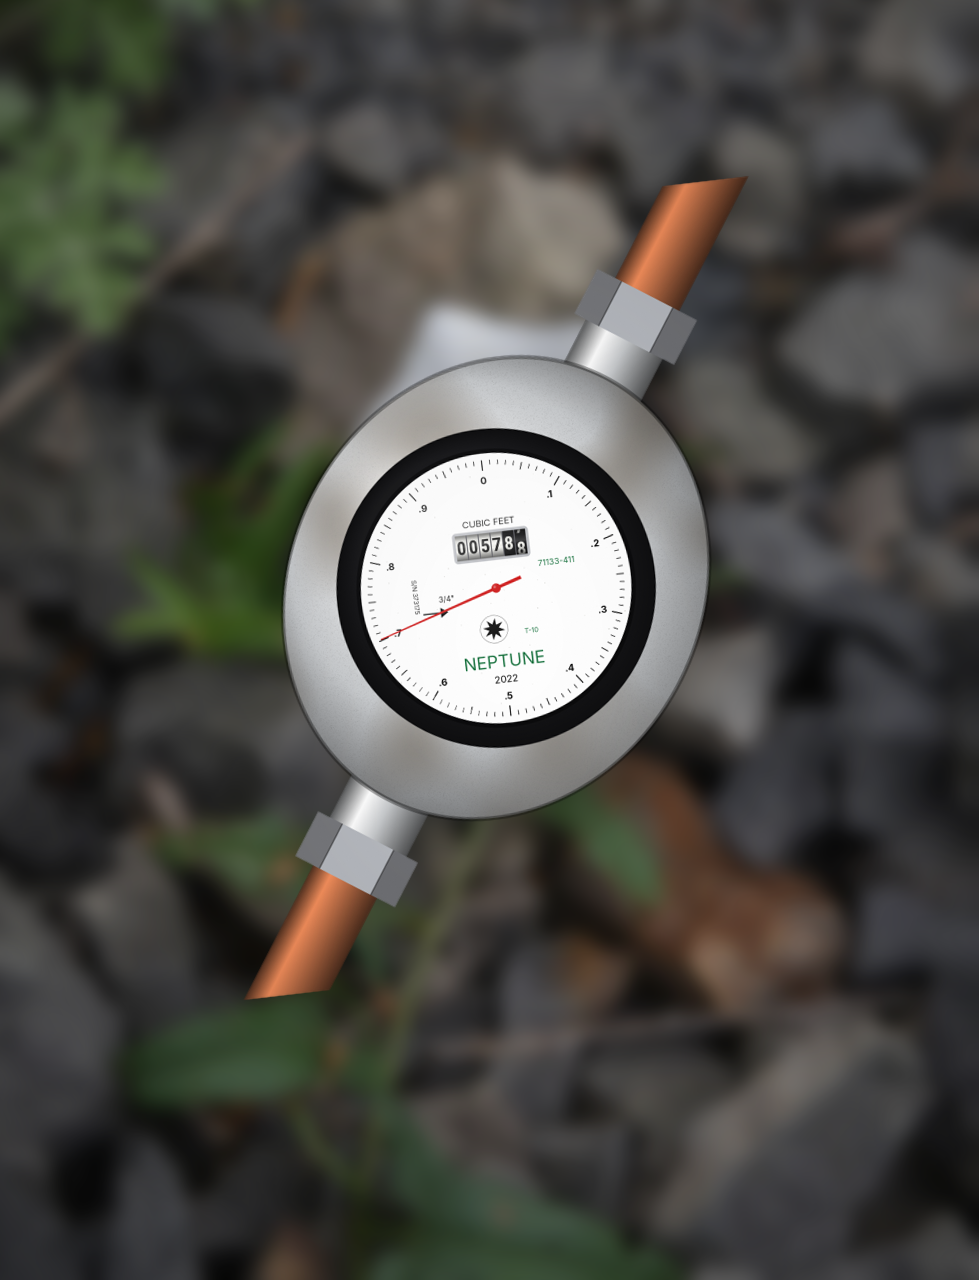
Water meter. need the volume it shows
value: 5787.70 ft³
